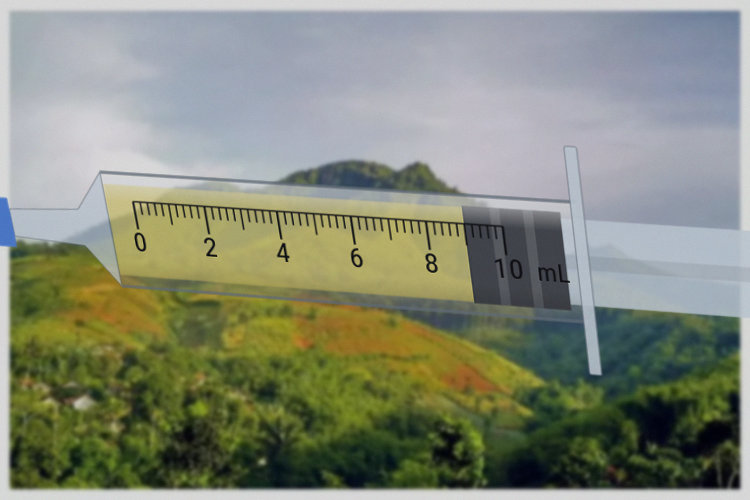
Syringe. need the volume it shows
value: 9 mL
